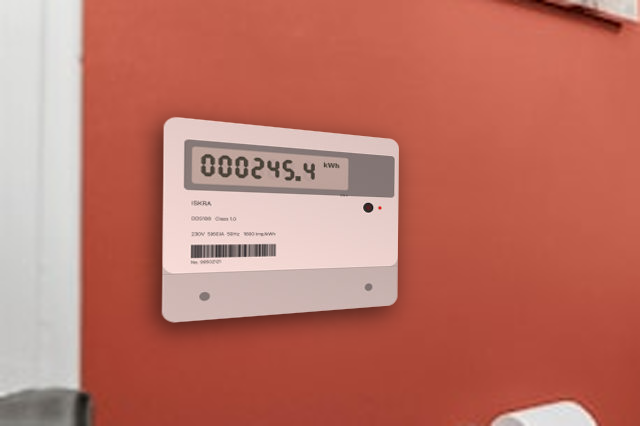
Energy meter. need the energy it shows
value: 245.4 kWh
